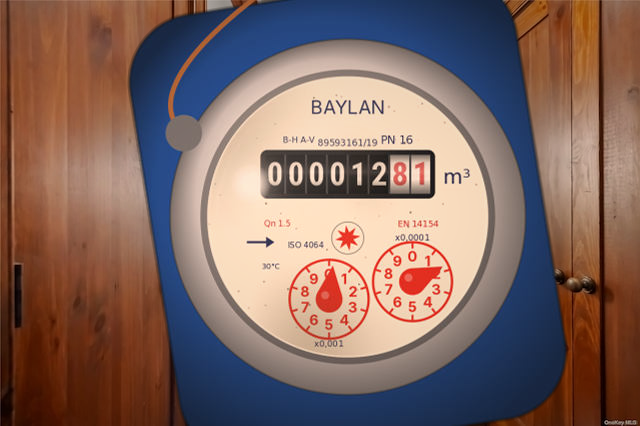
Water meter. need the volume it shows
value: 12.8101 m³
